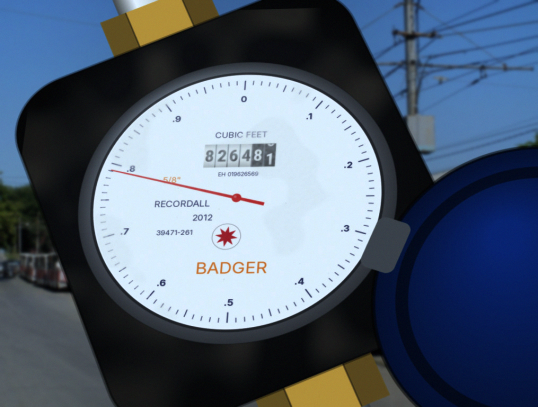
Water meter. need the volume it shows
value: 826480.79 ft³
